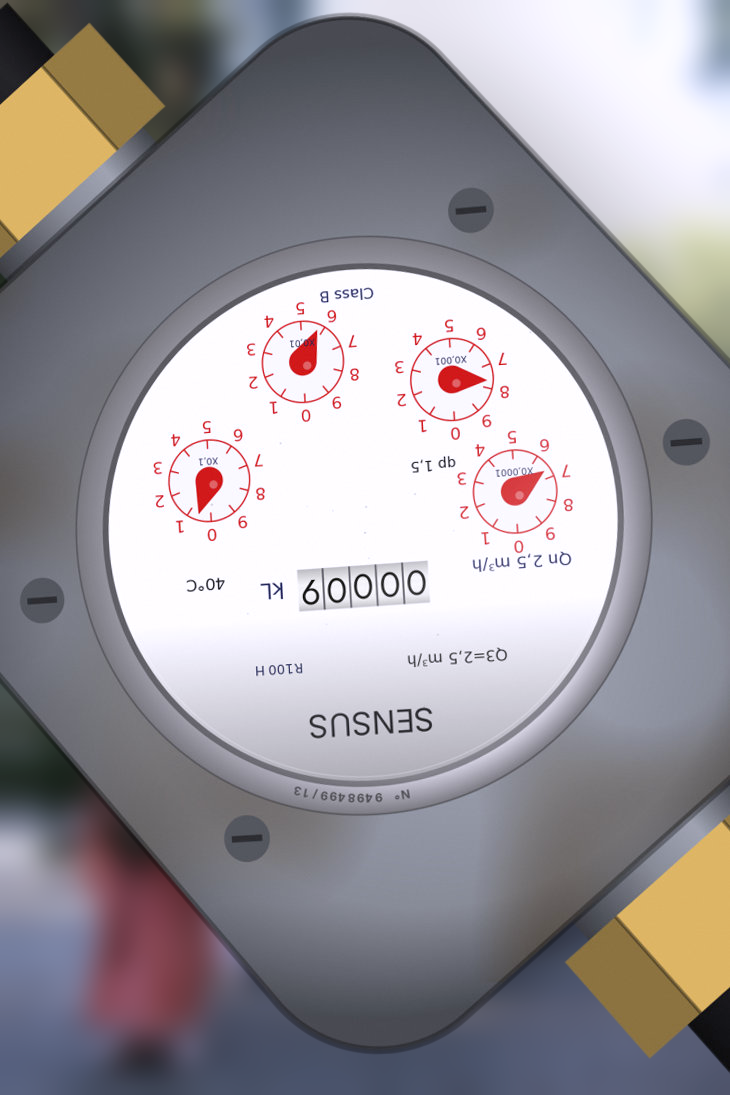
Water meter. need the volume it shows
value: 9.0576 kL
